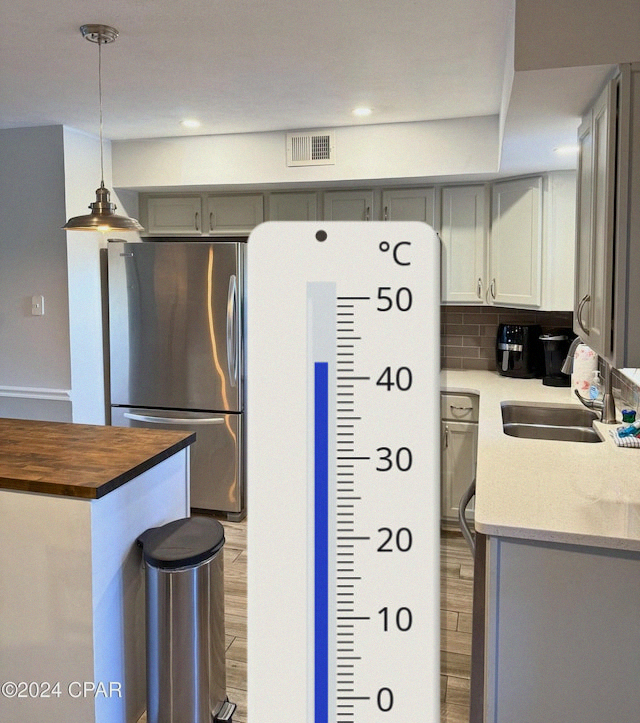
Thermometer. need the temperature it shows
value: 42 °C
